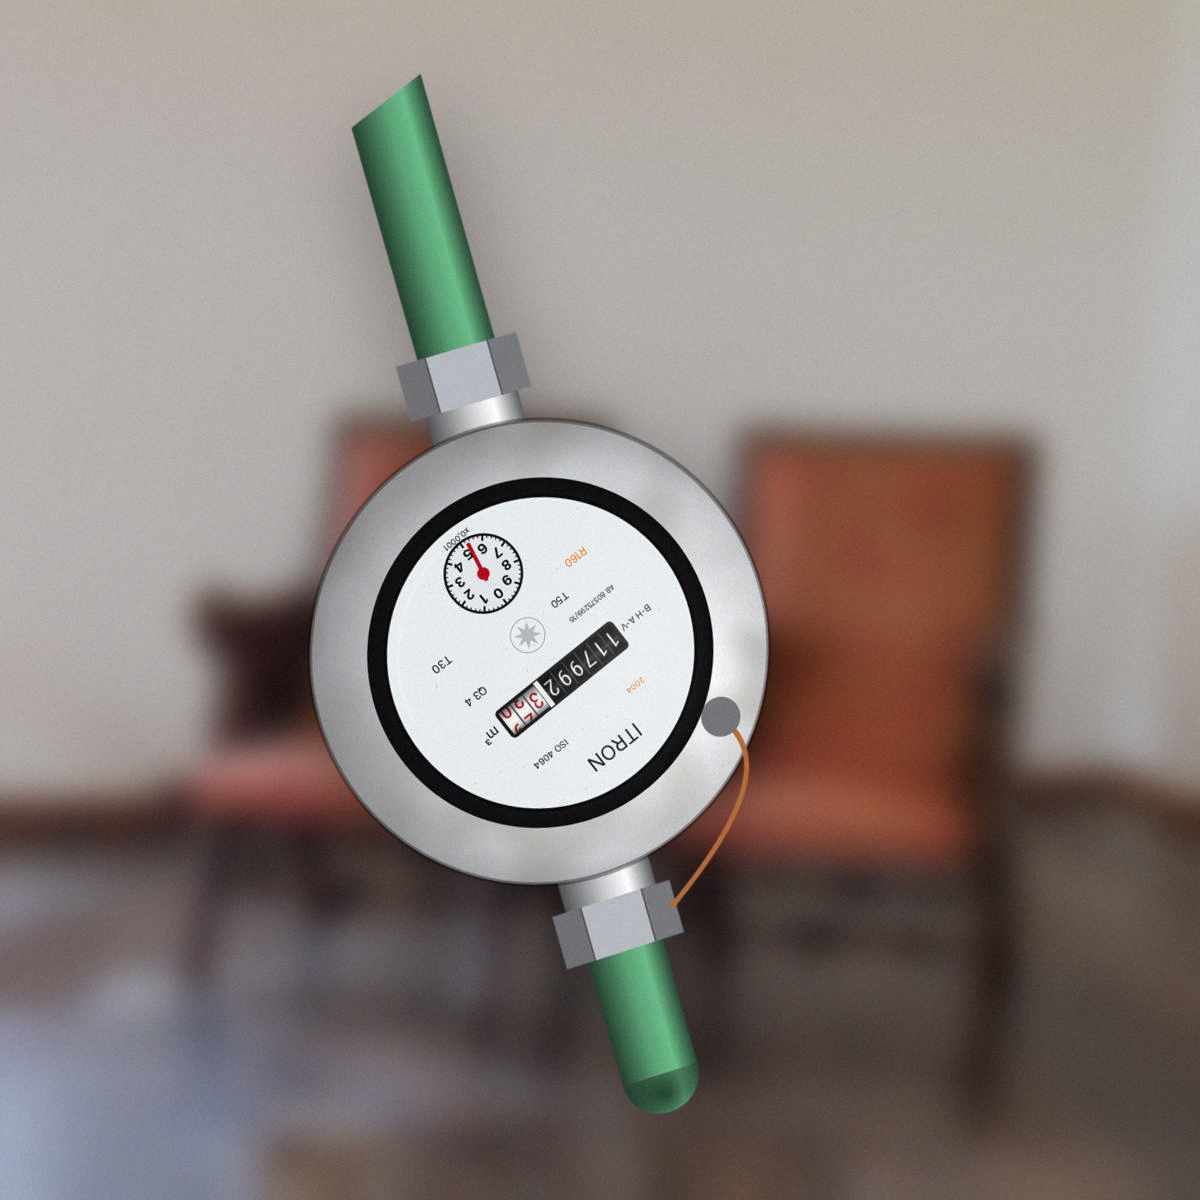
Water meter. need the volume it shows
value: 117992.3295 m³
